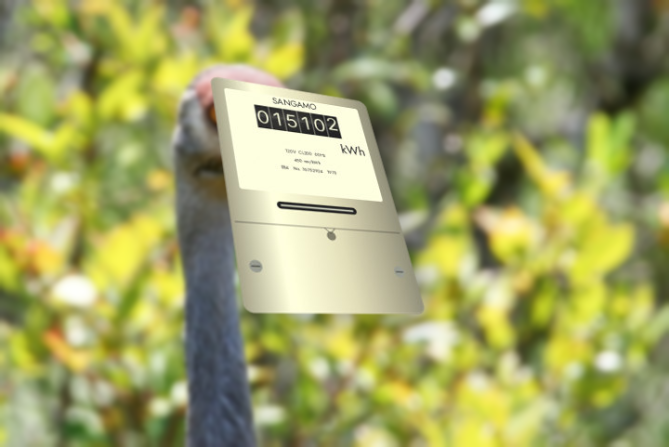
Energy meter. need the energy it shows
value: 15102 kWh
